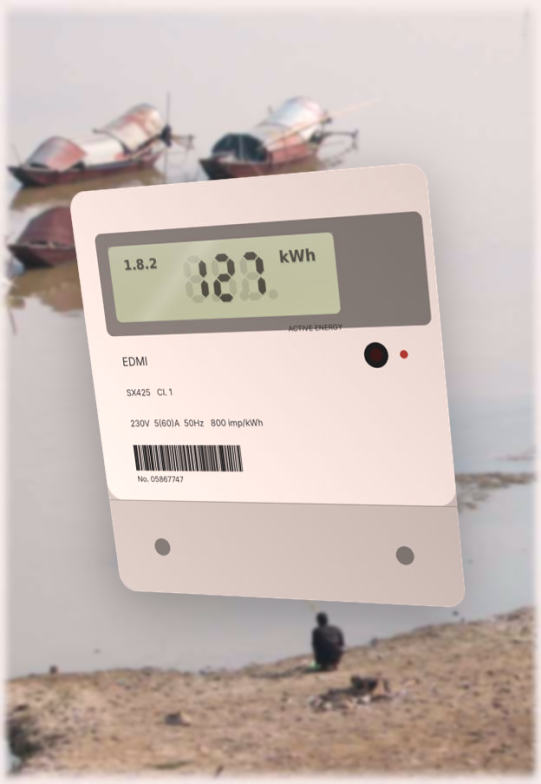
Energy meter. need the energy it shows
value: 127 kWh
